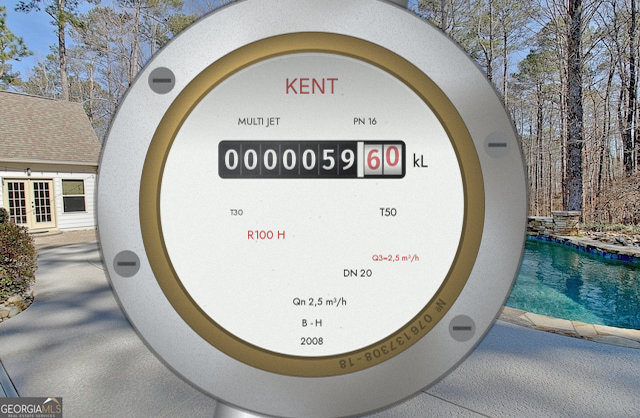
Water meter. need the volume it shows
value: 59.60 kL
